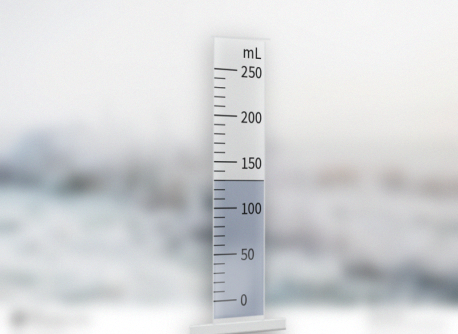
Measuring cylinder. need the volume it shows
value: 130 mL
